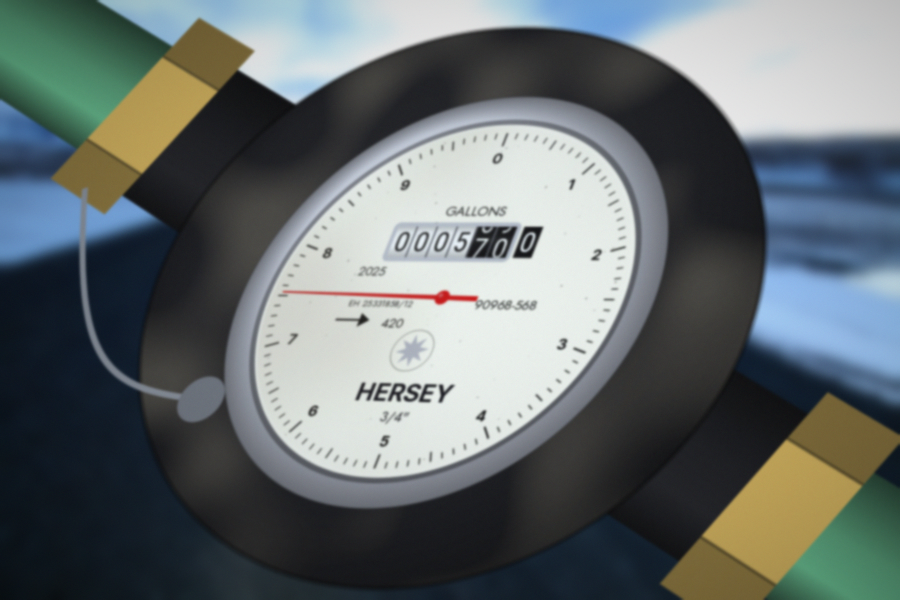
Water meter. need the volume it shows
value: 5697.5 gal
